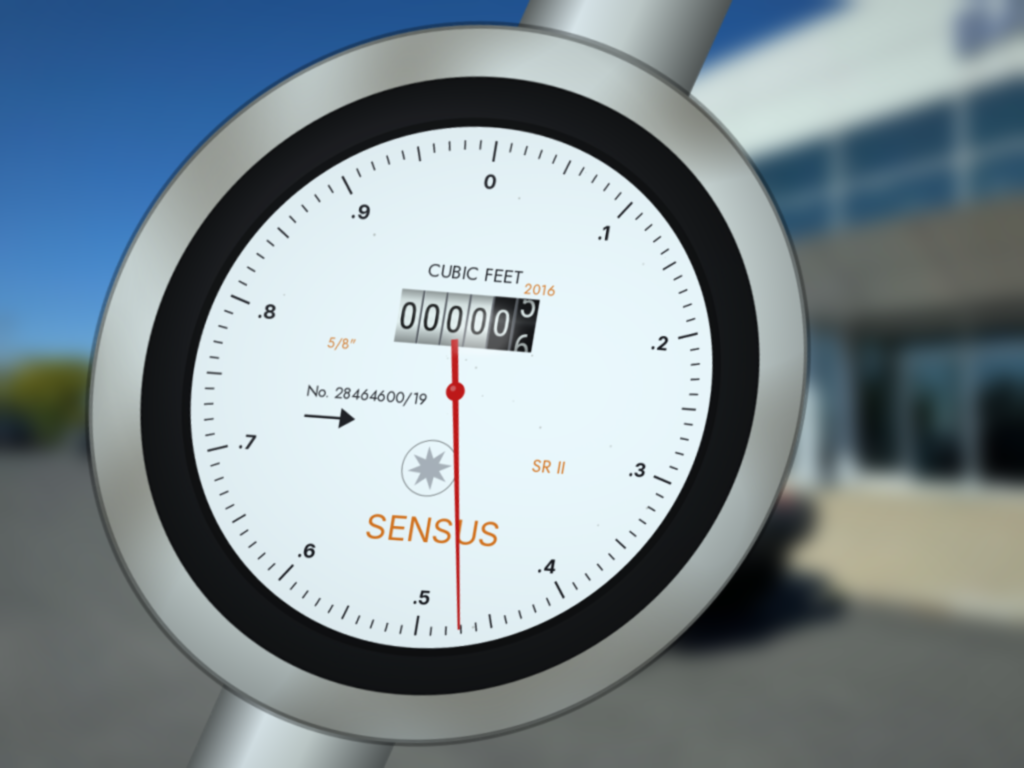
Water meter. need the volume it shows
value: 5.47 ft³
